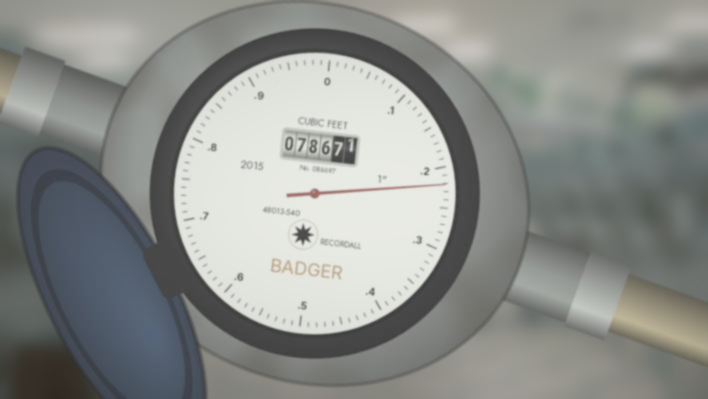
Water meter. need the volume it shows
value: 78671.22 ft³
